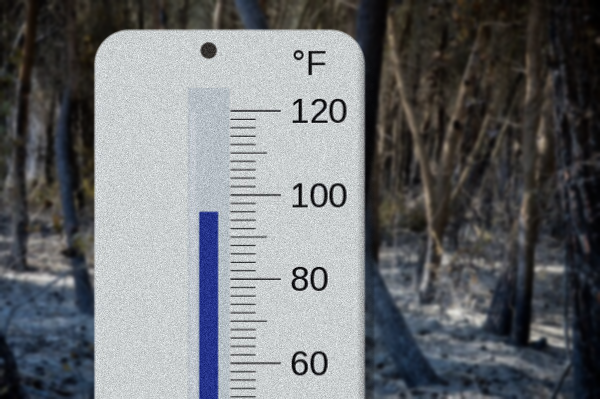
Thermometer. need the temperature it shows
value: 96 °F
